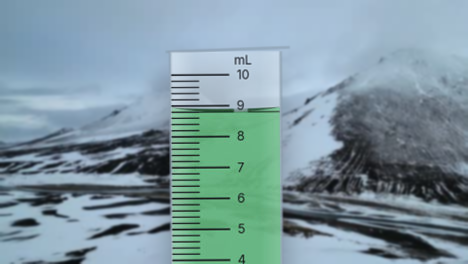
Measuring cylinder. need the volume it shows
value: 8.8 mL
